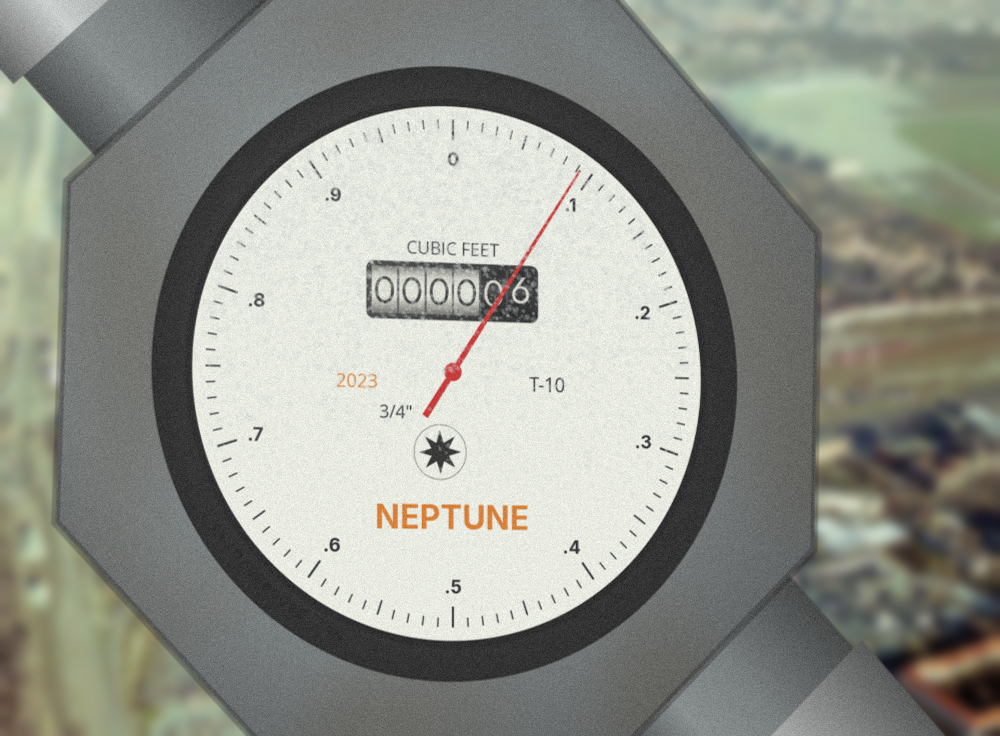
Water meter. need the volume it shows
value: 6.09 ft³
